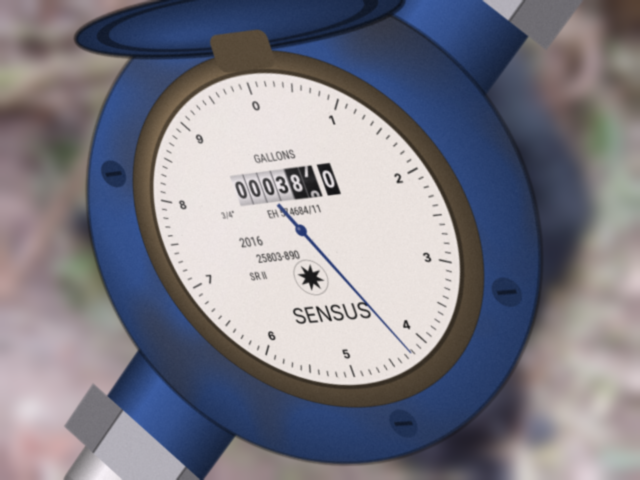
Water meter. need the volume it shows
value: 3874.2 gal
